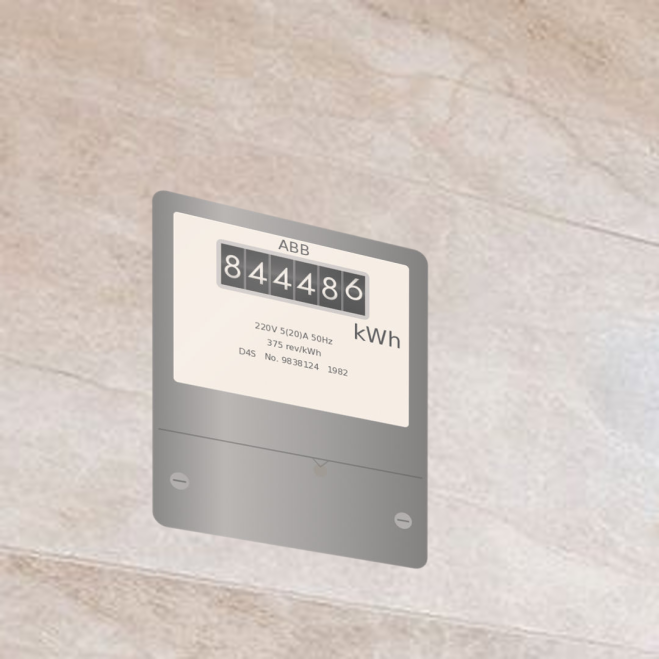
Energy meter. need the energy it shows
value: 844486 kWh
